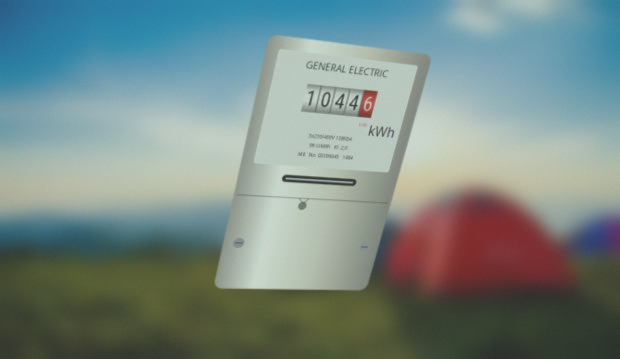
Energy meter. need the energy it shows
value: 1044.6 kWh
